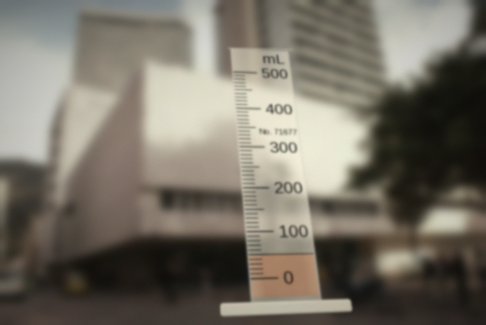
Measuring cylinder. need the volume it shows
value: 50 mL
